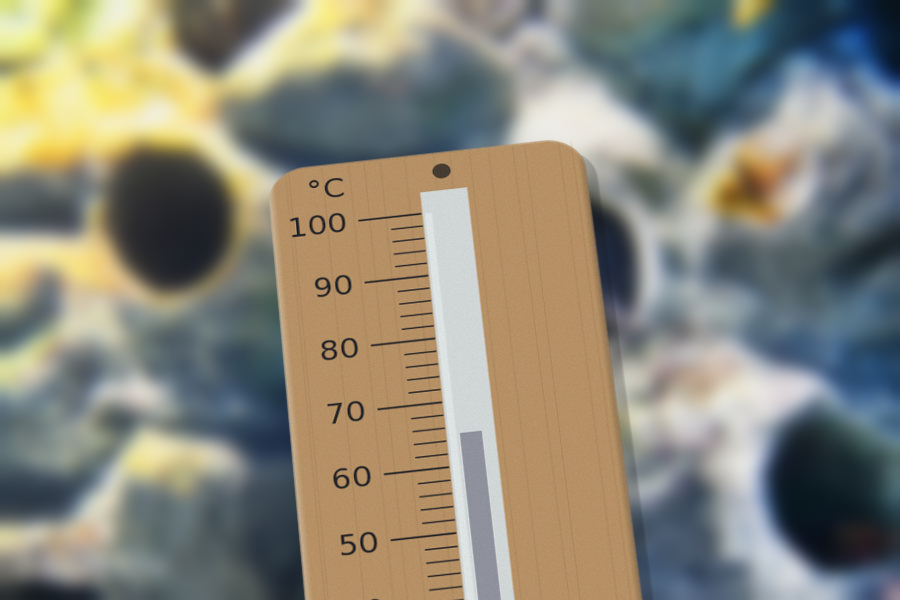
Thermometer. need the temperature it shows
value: 65 °C
